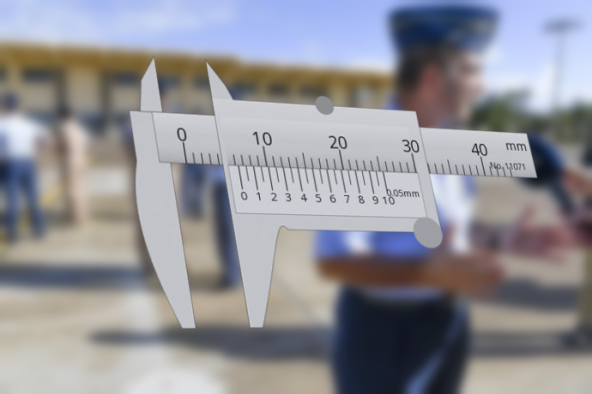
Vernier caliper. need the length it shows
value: 6.4 mm
